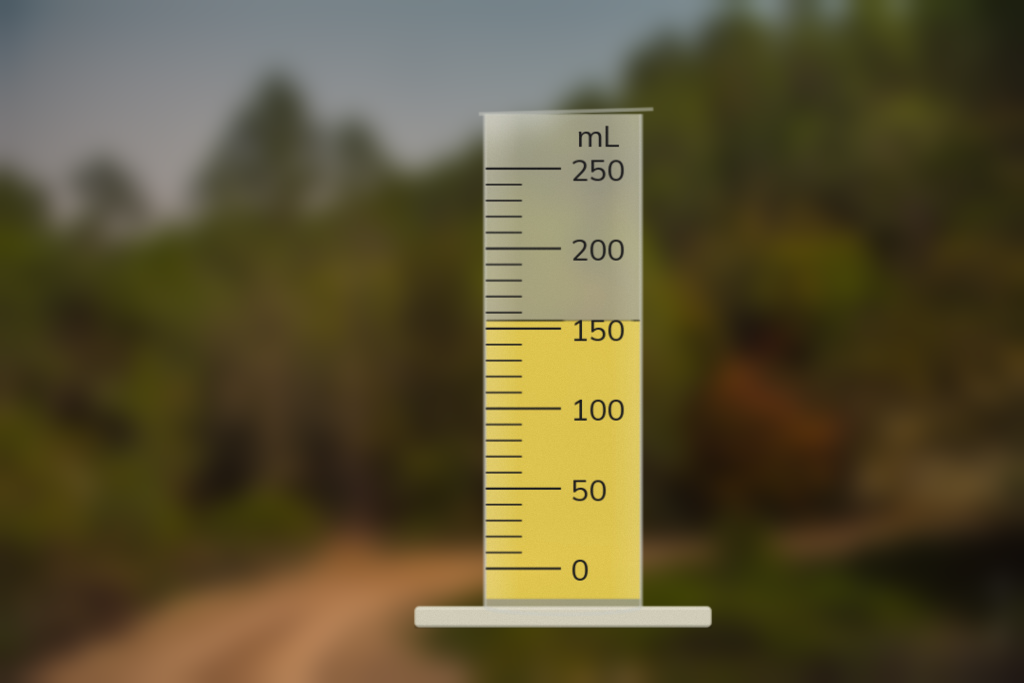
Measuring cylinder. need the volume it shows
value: 155 mL
